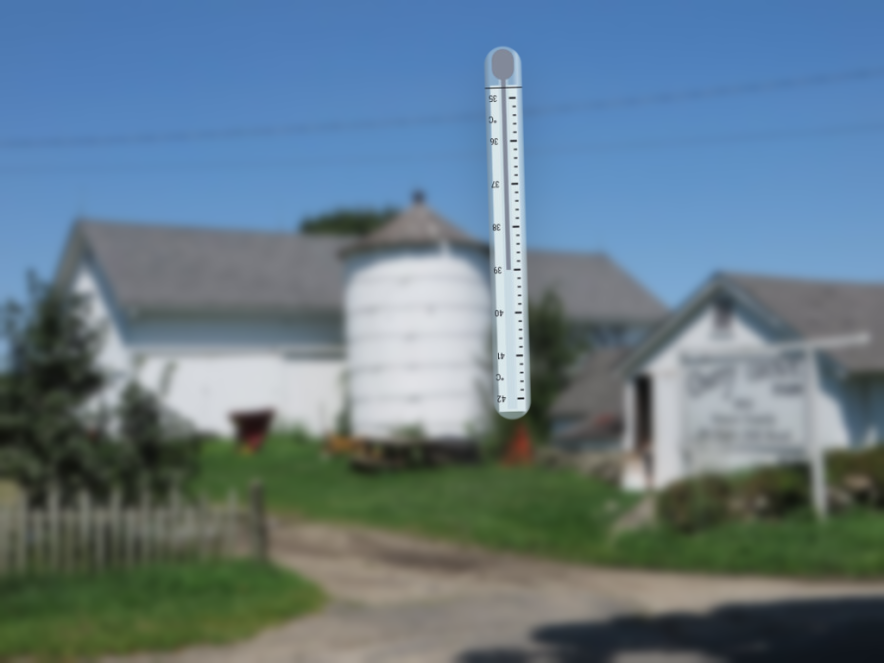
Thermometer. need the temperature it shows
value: 39 °C
